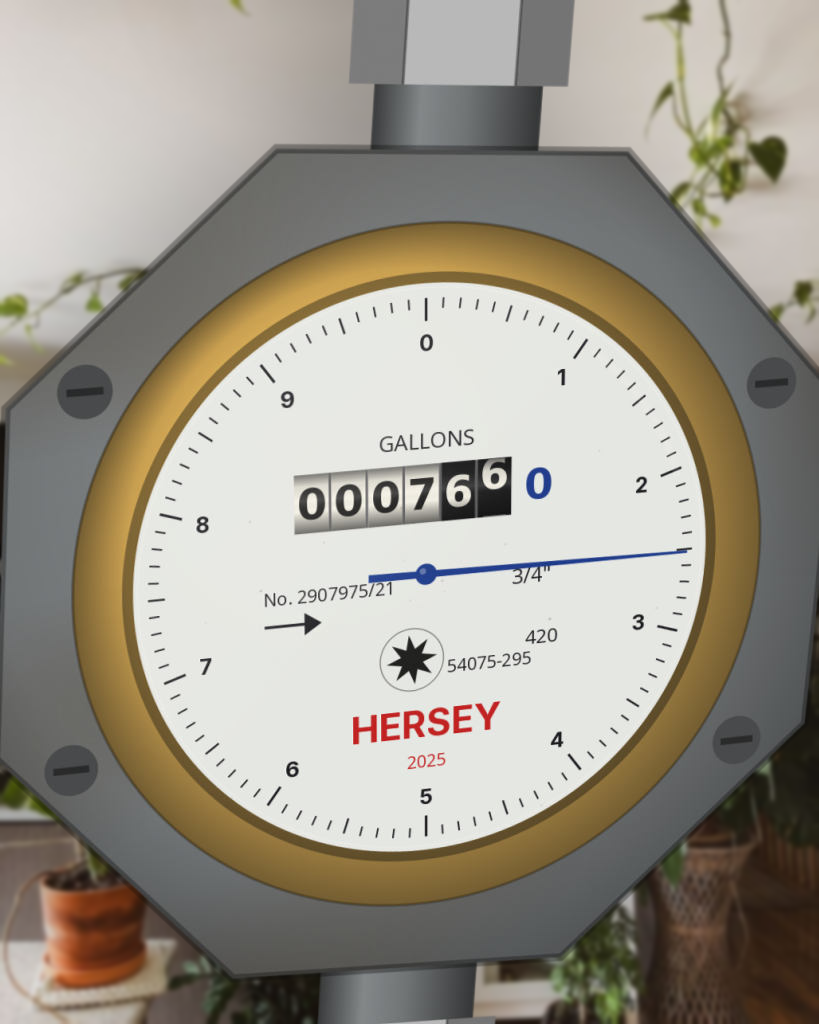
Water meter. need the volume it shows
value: 7662.5 gal
